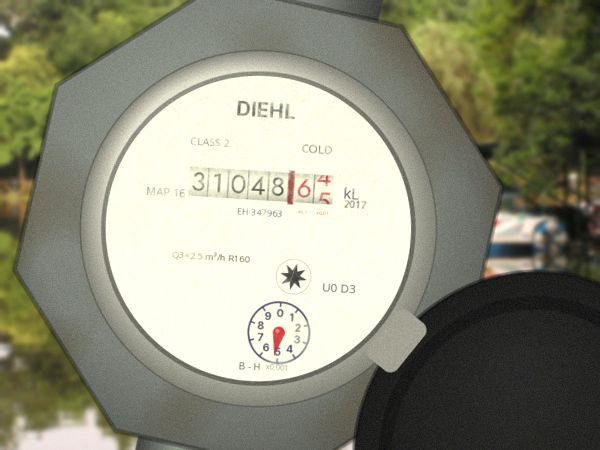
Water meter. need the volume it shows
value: 31048.645 kL
